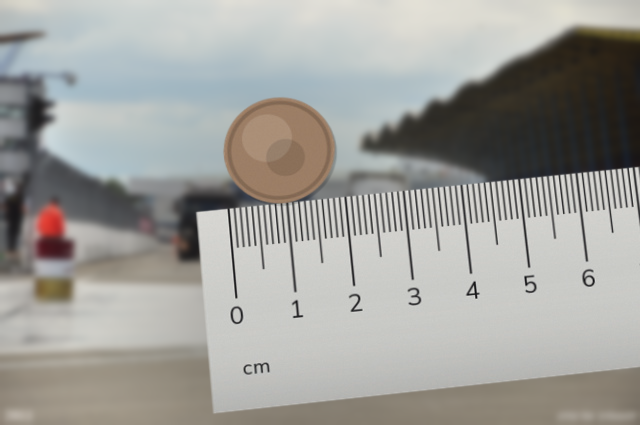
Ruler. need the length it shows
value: 1.9 cm
